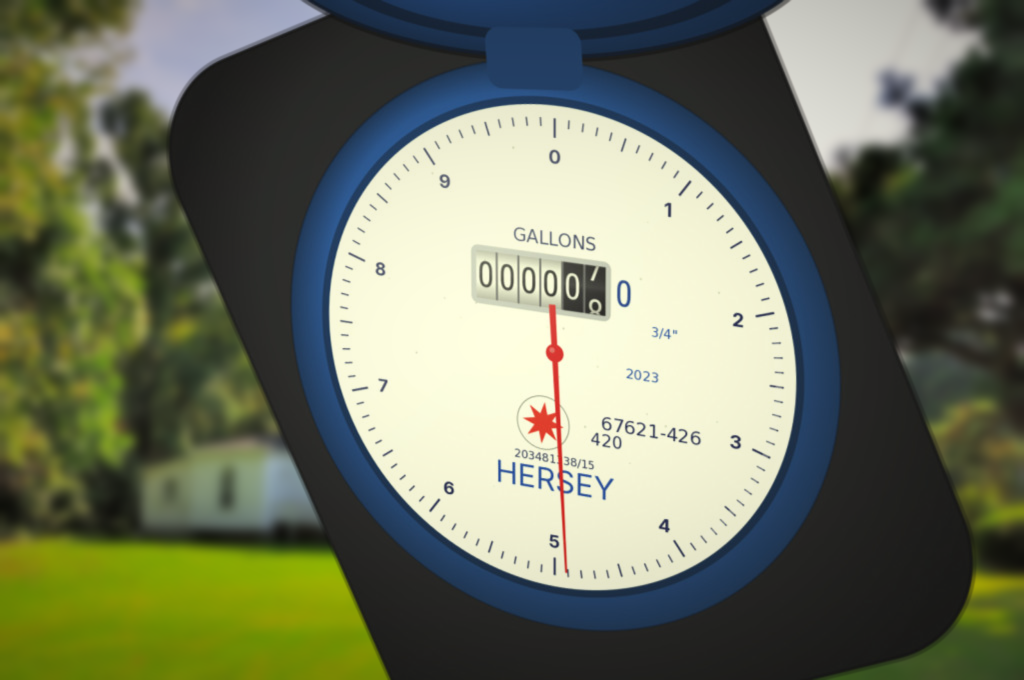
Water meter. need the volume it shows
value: 74.9 gal
